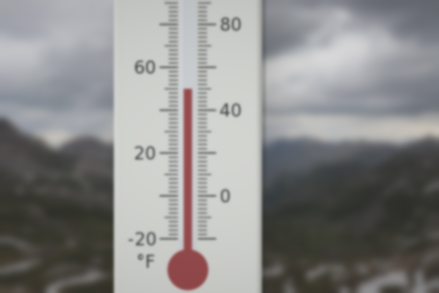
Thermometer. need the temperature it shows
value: 50 °F
